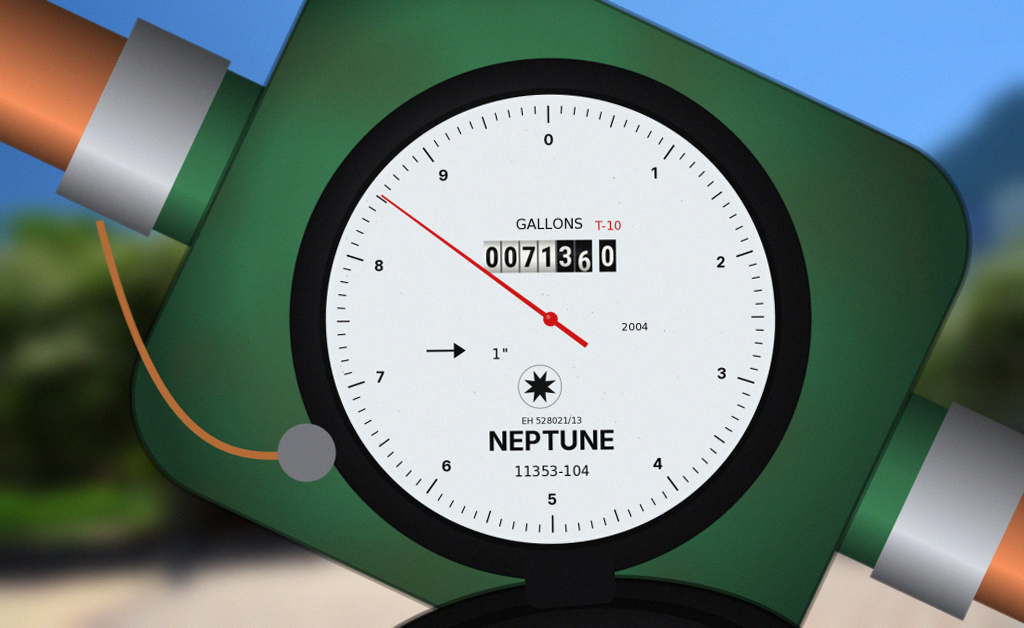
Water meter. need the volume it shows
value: 71358.5 gal
